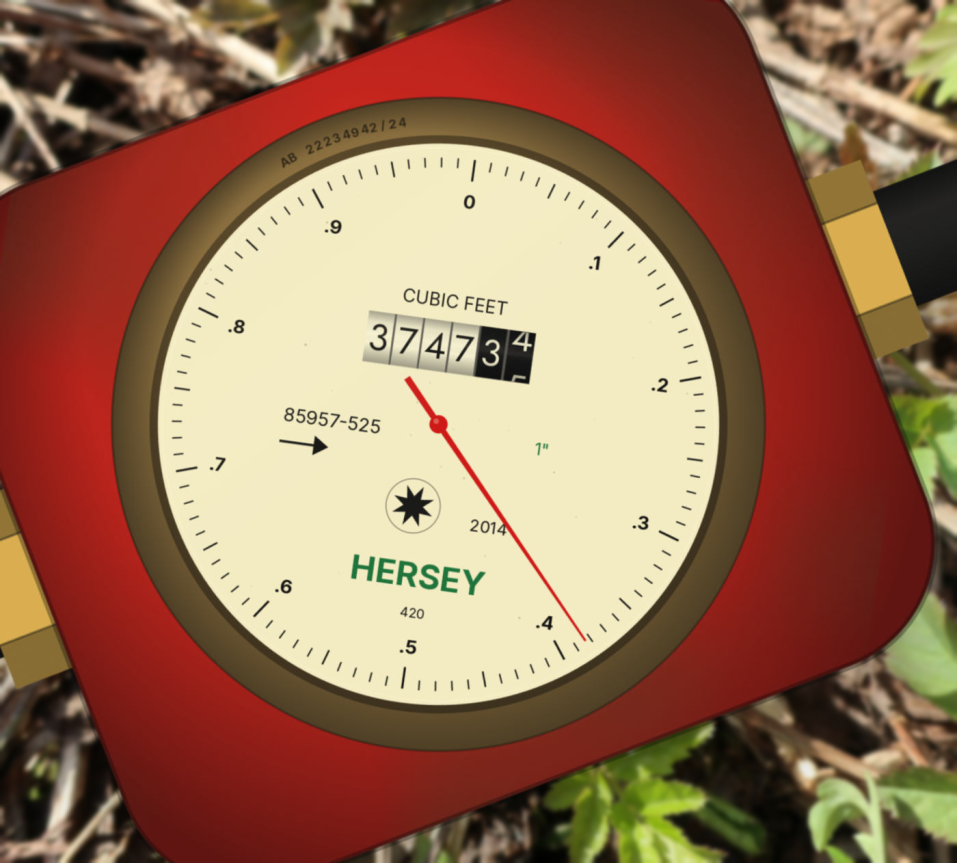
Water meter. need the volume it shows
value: 374734.38 ft³
